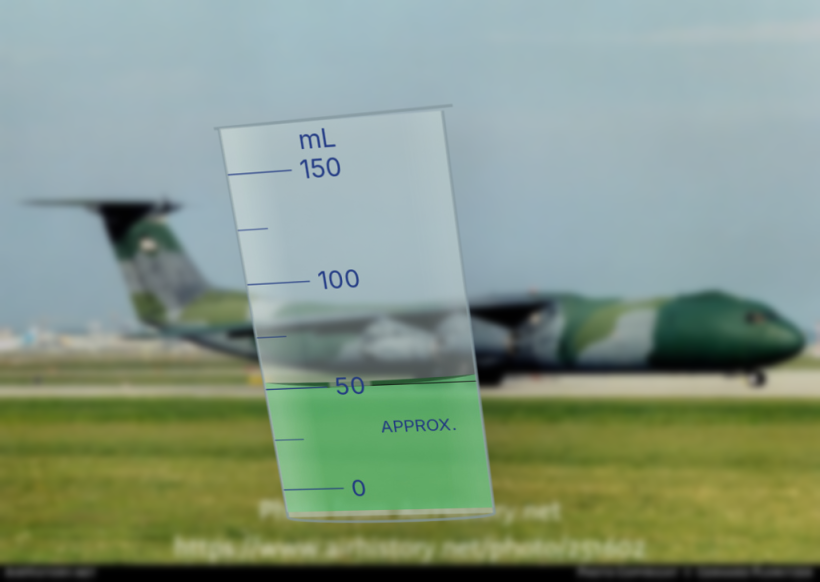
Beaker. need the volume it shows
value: 50 mL
